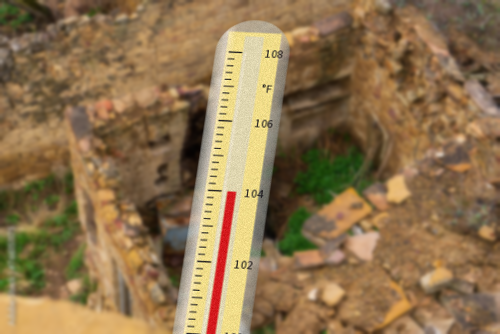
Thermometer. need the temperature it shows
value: 104 °F
